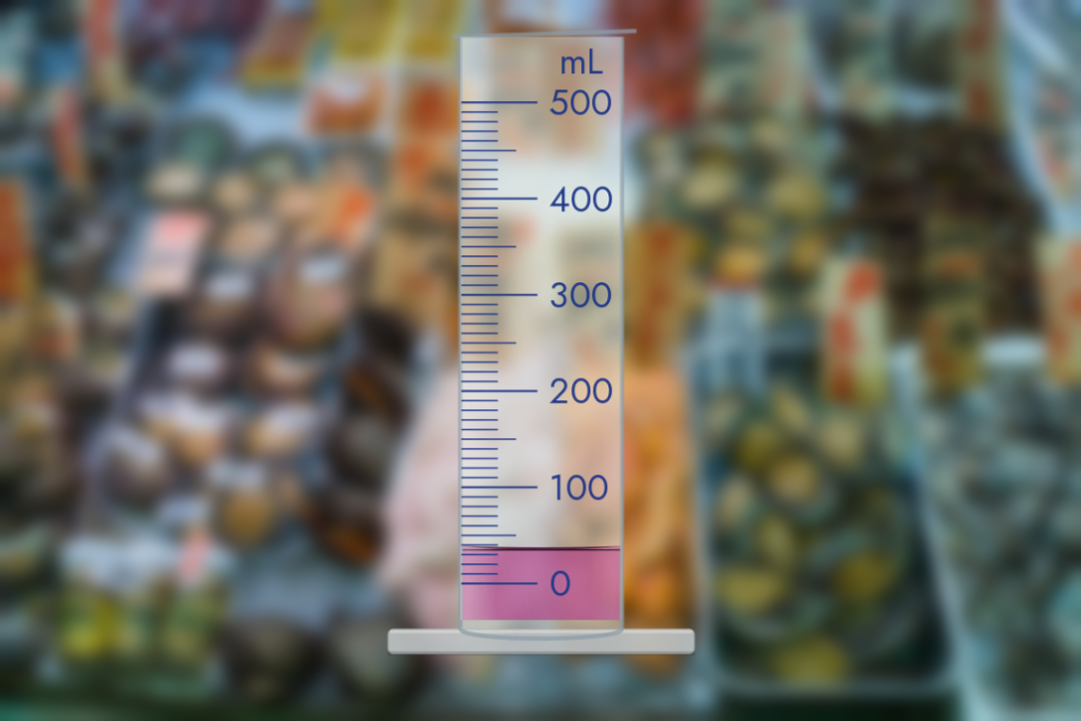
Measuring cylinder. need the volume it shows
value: 35 mL
